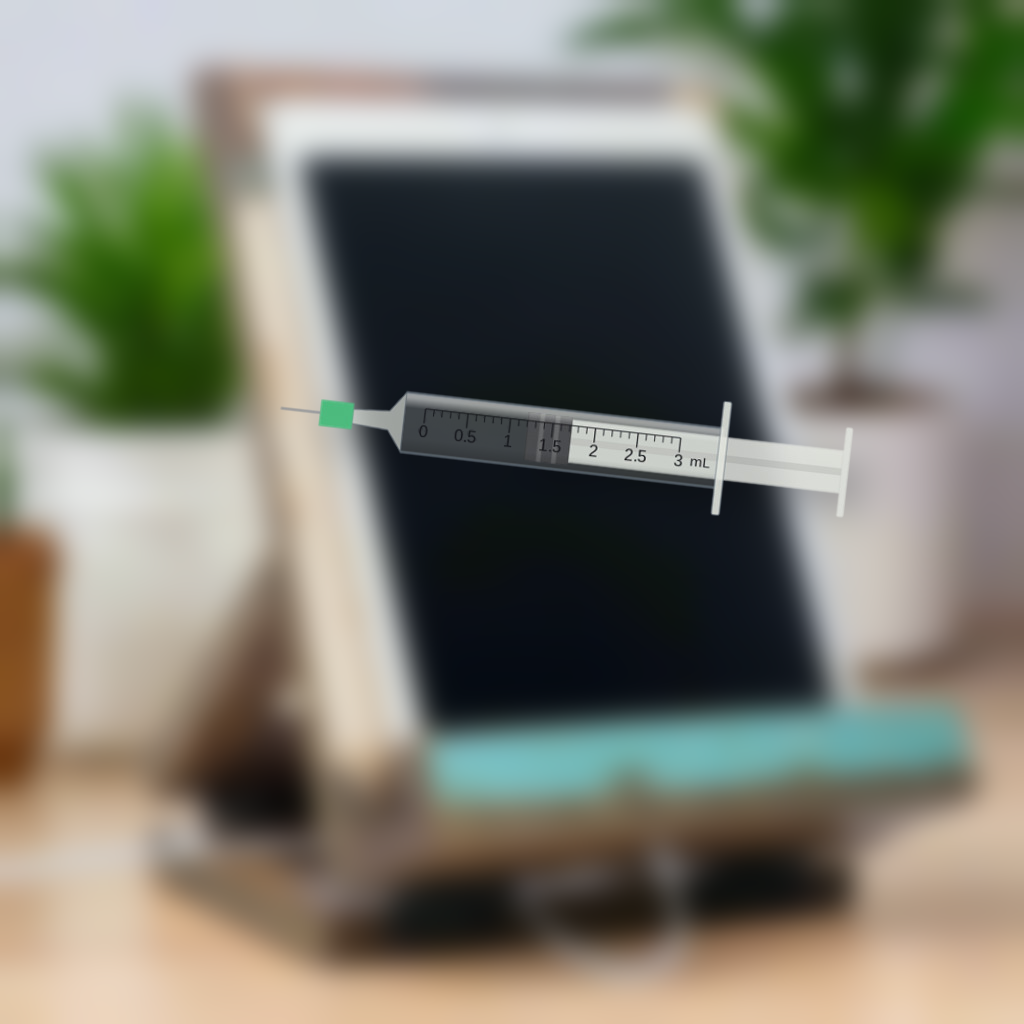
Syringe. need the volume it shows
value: 1.2 mL
